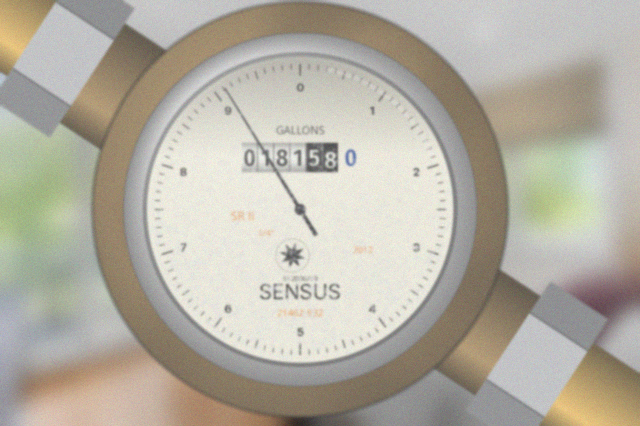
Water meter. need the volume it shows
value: 181579.1 gal
